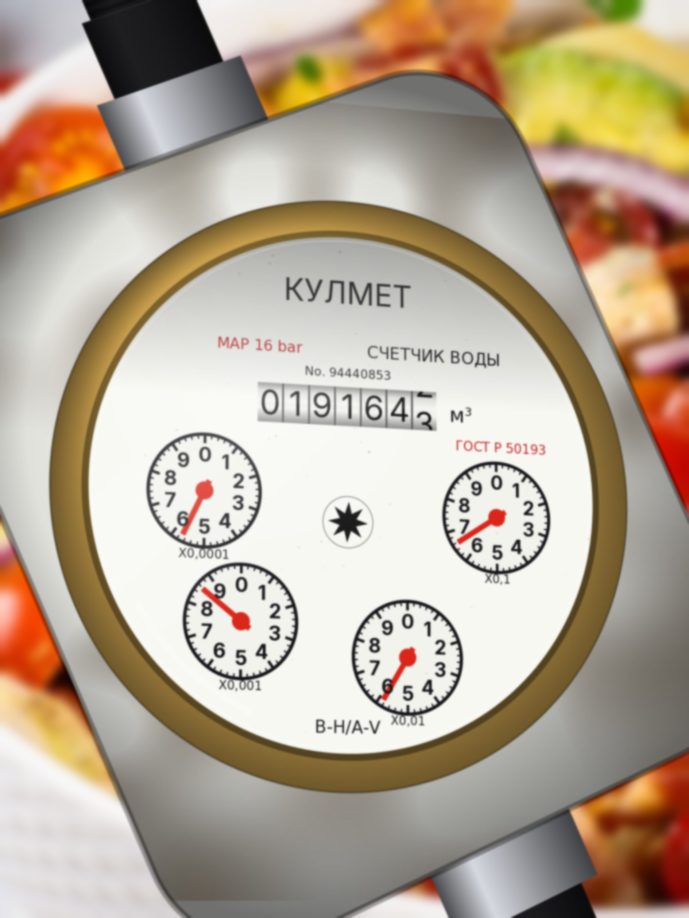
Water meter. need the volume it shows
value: 191642.6585 m³
